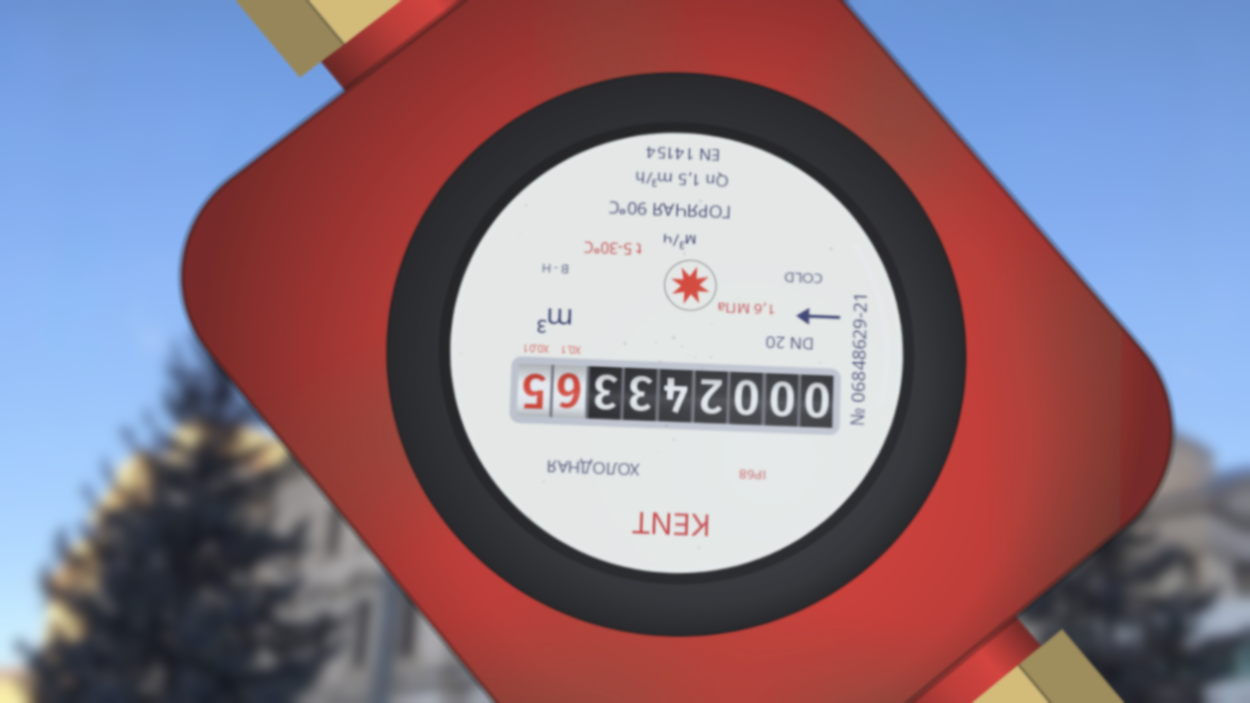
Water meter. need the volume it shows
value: 2433.65 m³
